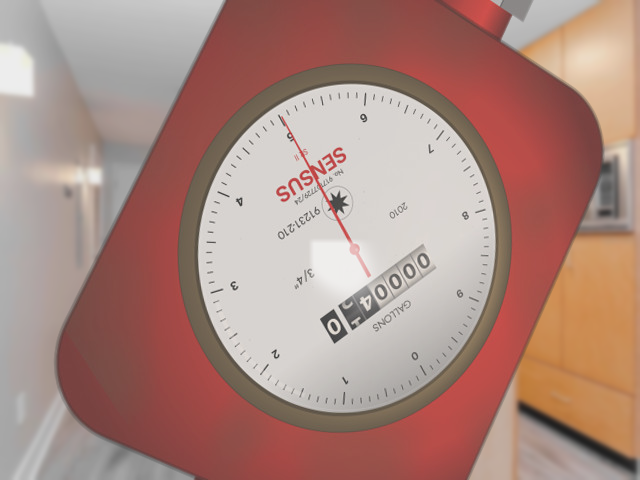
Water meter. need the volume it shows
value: 415.0 gal
